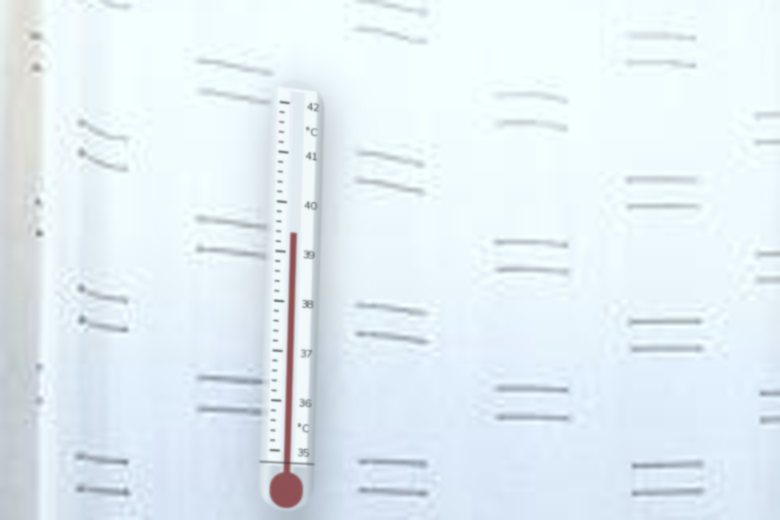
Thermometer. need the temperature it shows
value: 39.4 °C
